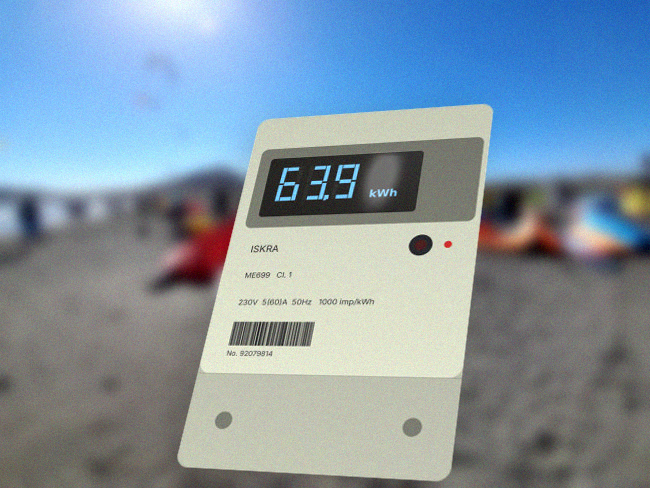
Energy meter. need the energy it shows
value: 63.9 kWh
